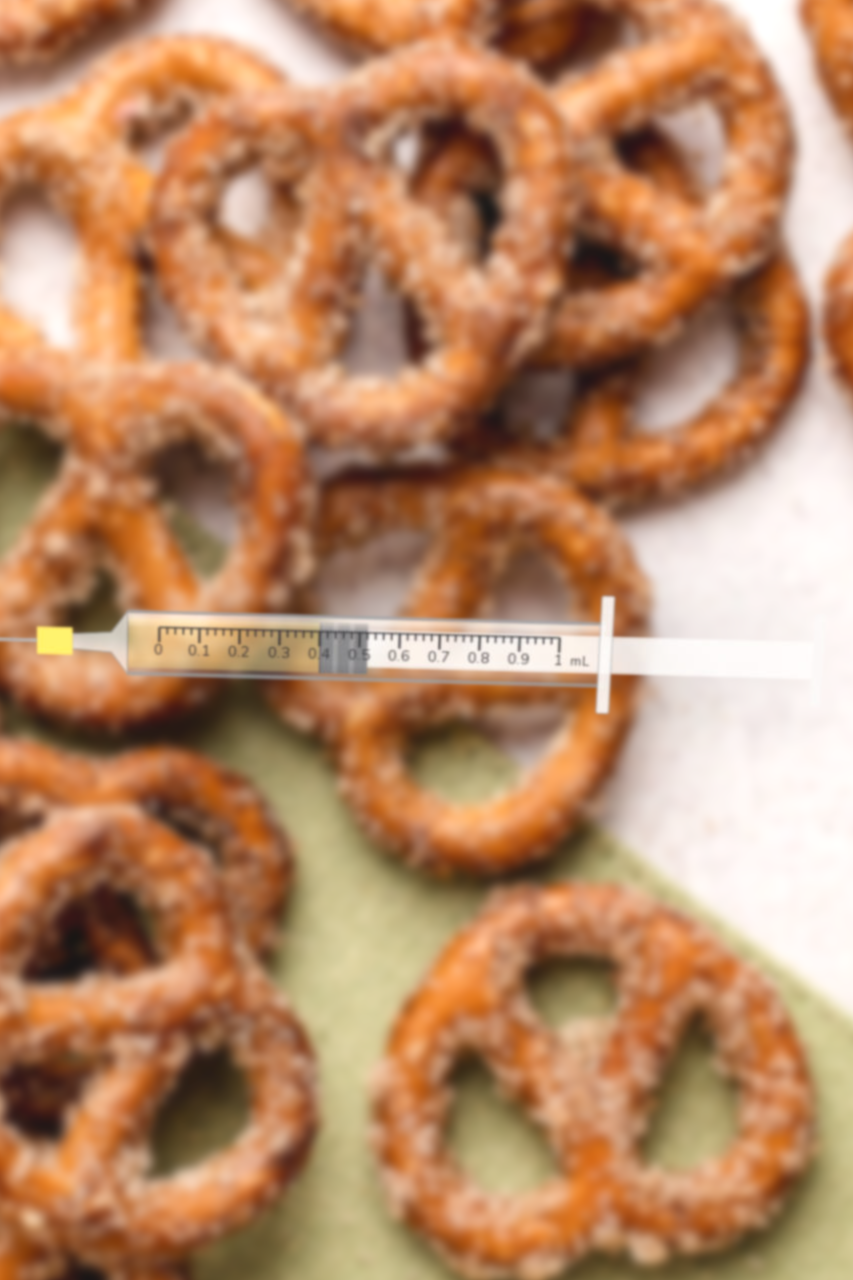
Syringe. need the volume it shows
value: 0.4 mL
